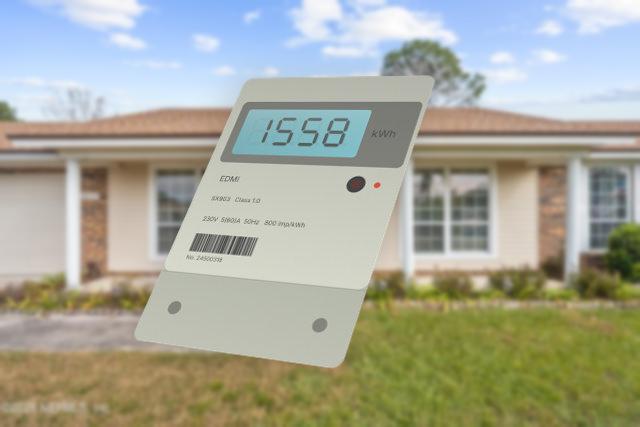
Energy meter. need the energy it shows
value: 1558 kWh
